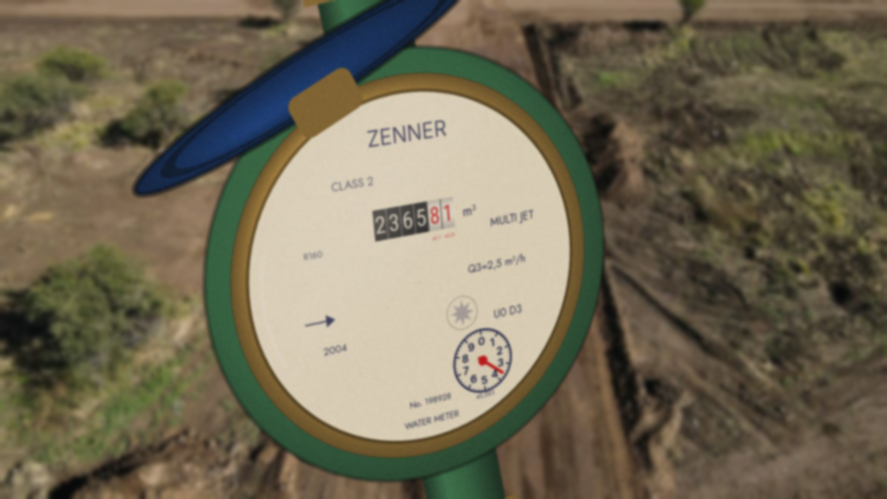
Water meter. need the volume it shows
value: 2365.813 m³
